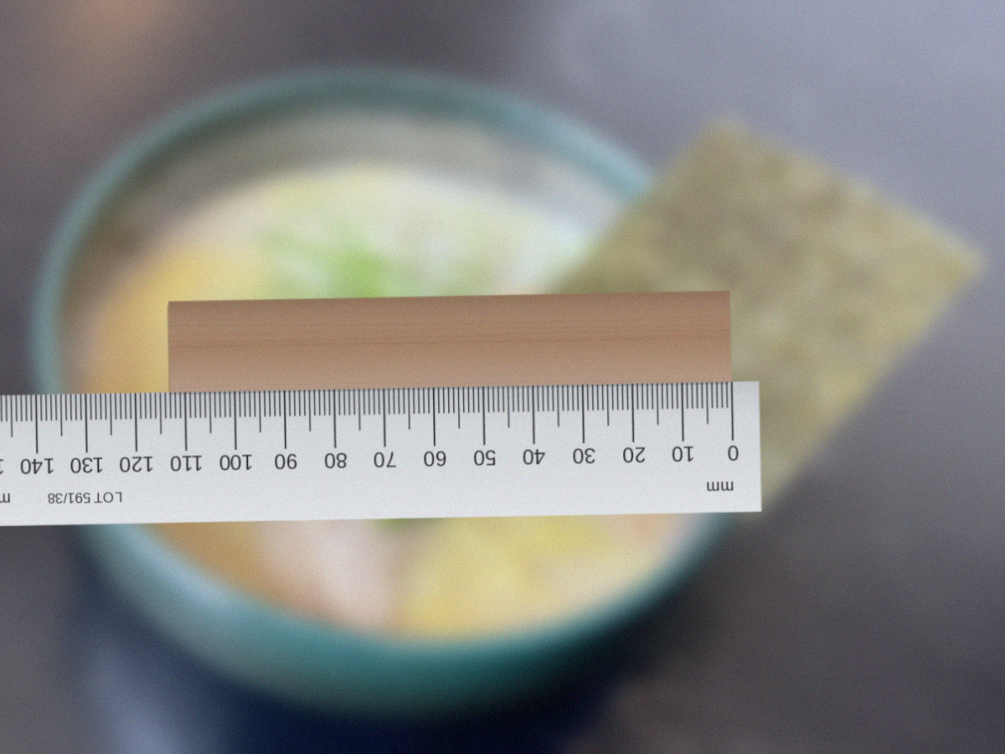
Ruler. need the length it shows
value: 113 mm
